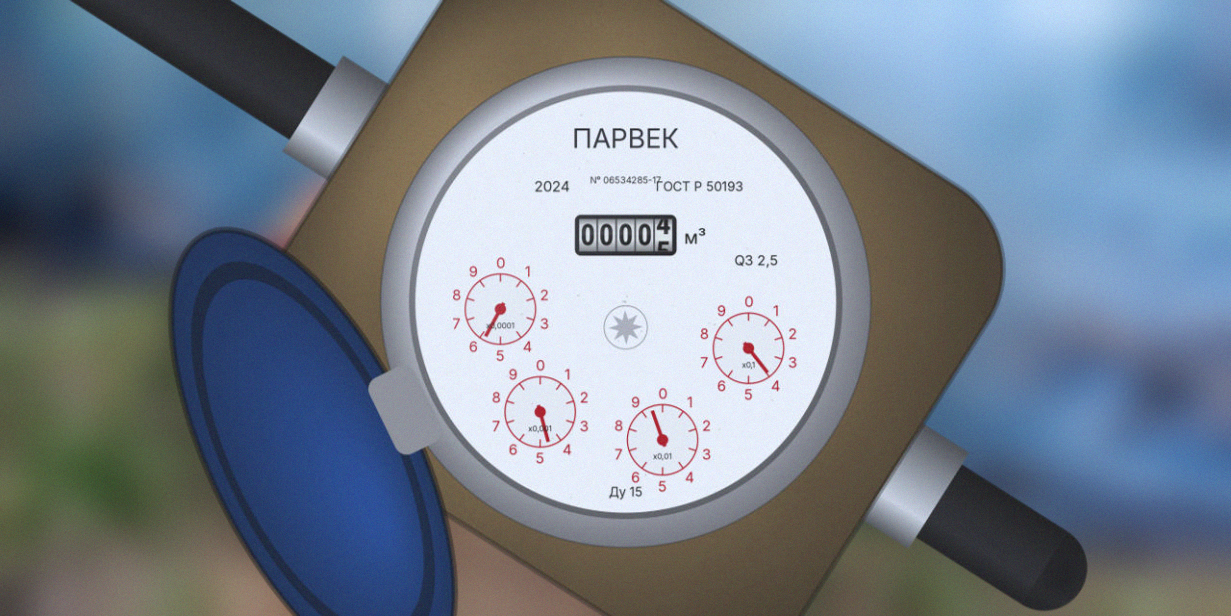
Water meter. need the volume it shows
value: 4.3945 m³
